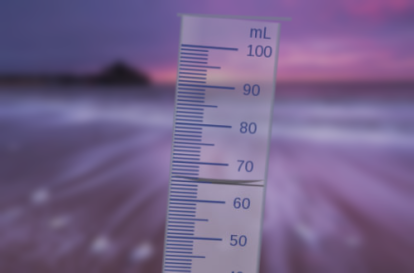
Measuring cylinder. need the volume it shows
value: 65 mL
